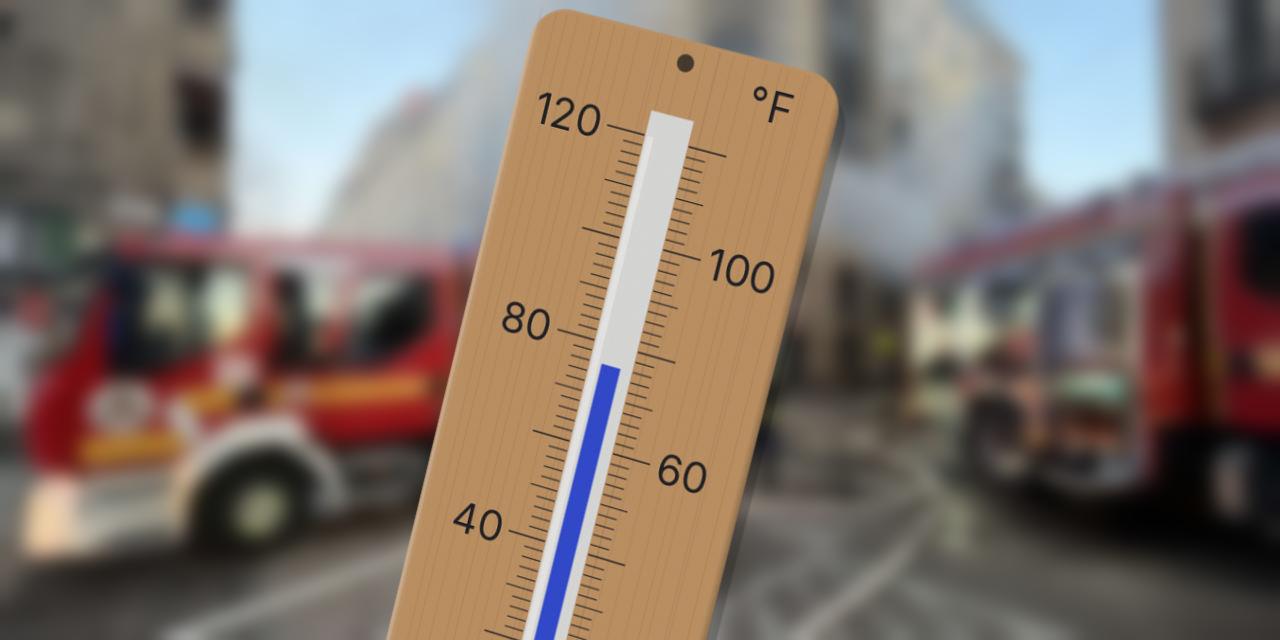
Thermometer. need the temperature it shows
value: 76 °F
